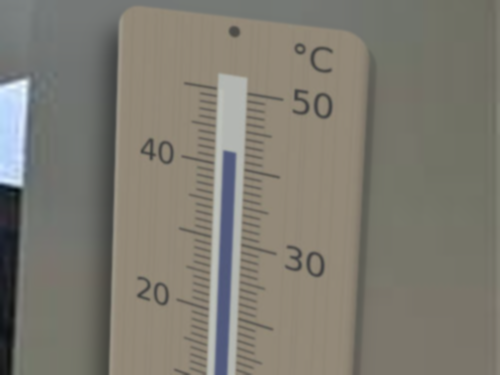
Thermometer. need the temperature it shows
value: 42 °C
